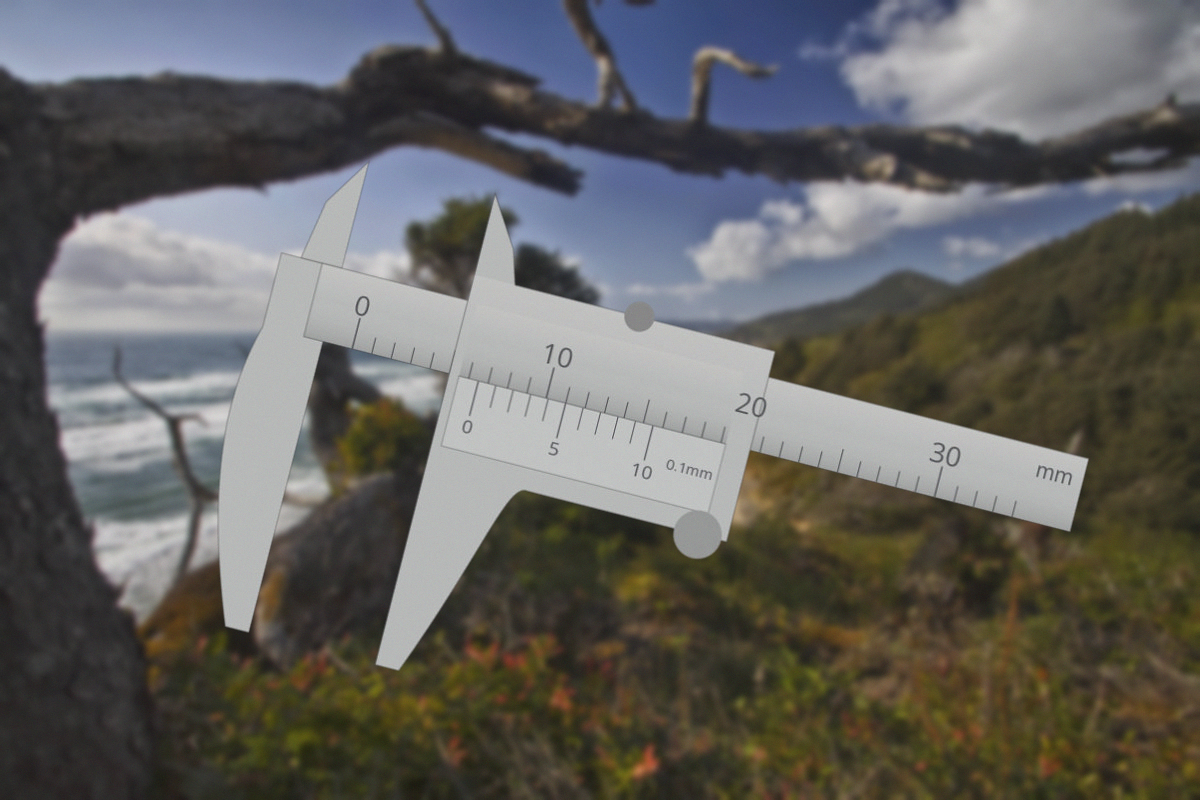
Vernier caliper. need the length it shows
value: 6.5 mm
